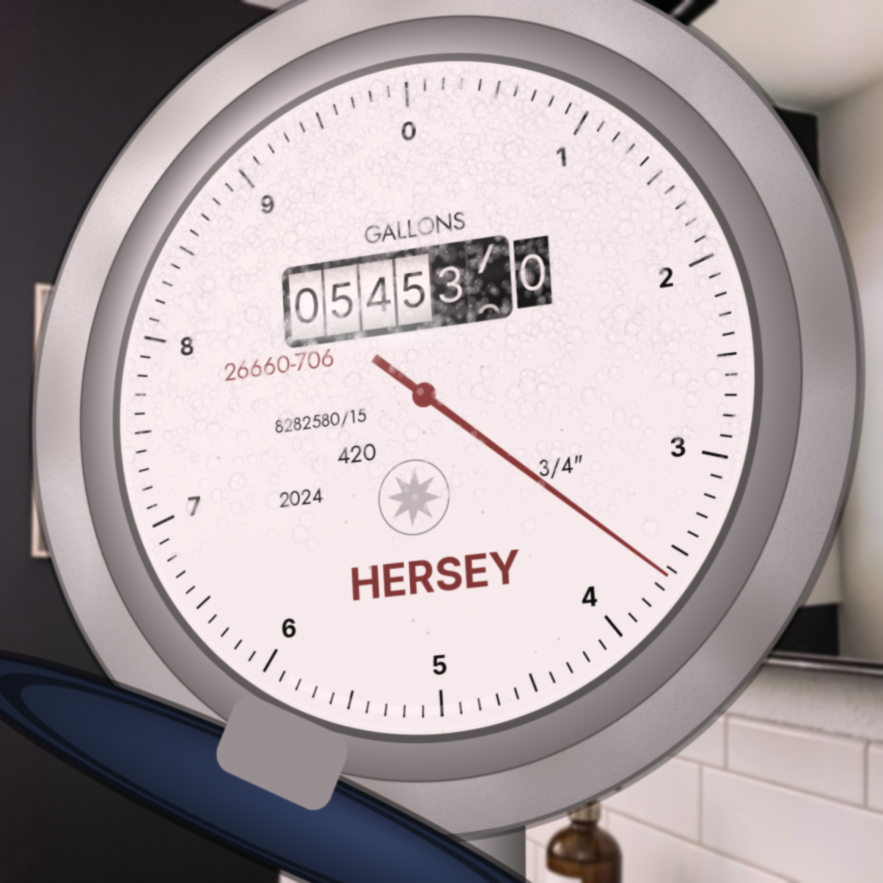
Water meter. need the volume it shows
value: 545373.6 gal
